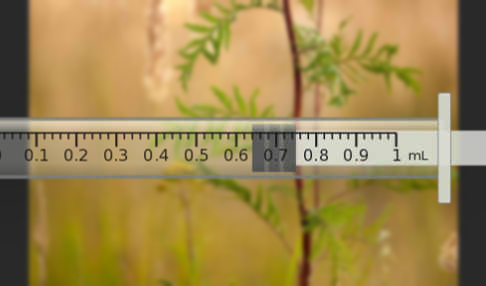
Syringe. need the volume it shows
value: 0.64 mL
